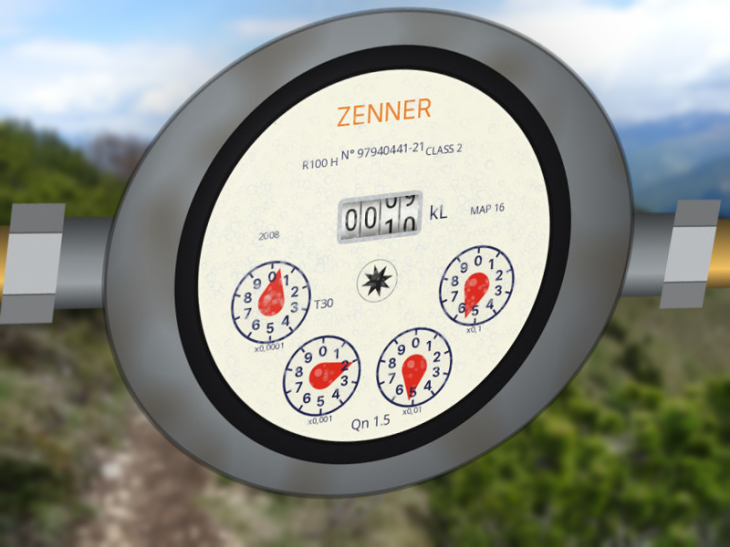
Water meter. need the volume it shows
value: 9.5520 kL
